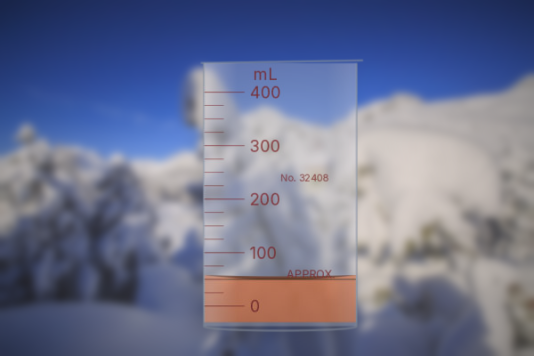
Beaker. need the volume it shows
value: 50 mL
